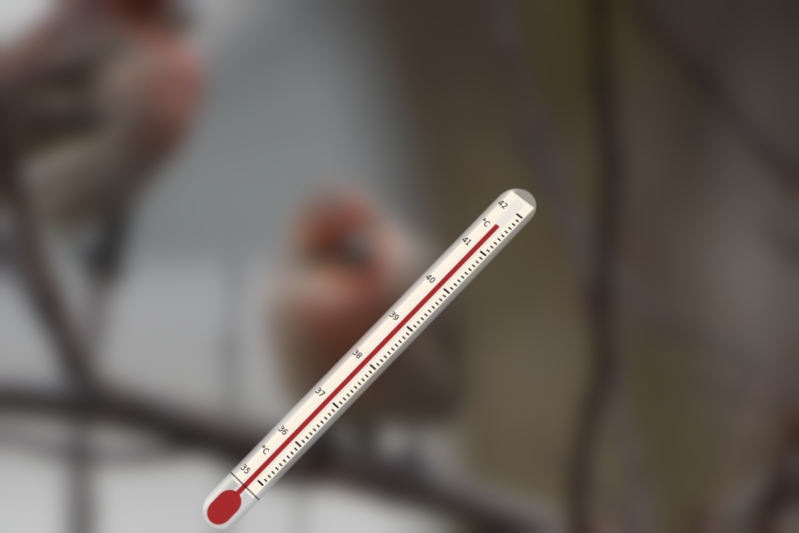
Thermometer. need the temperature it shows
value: 41.6 °C
